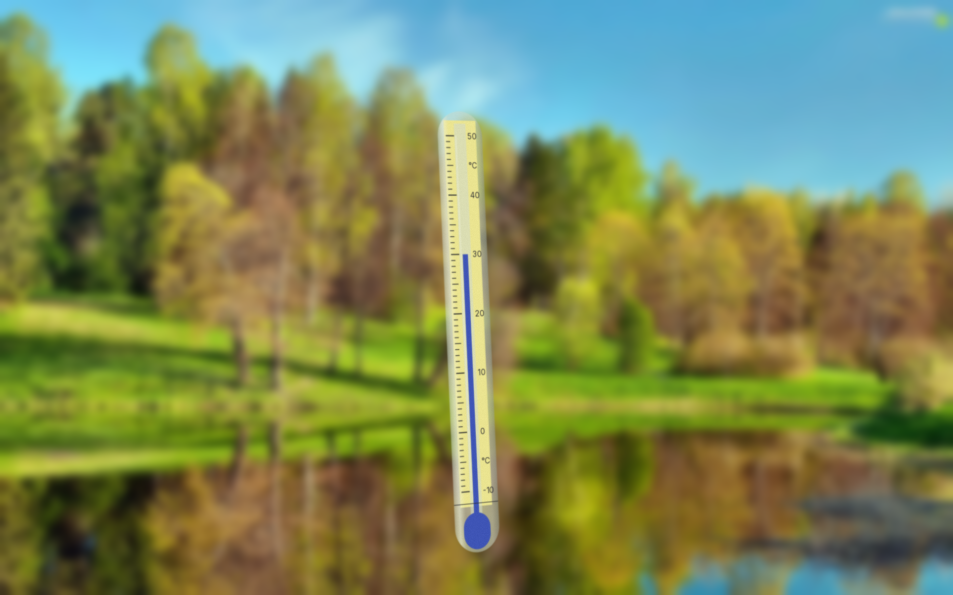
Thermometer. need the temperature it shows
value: 30 °C
